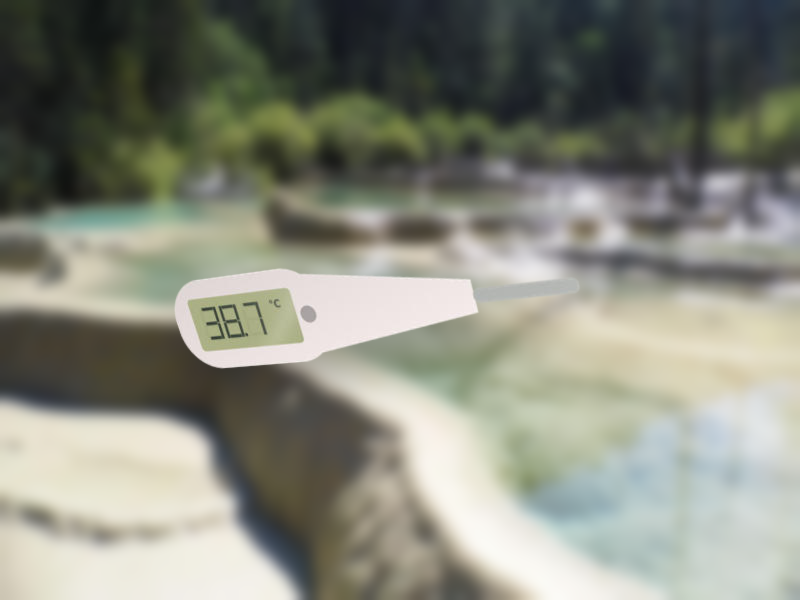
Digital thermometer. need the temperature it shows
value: 38.7 °C
